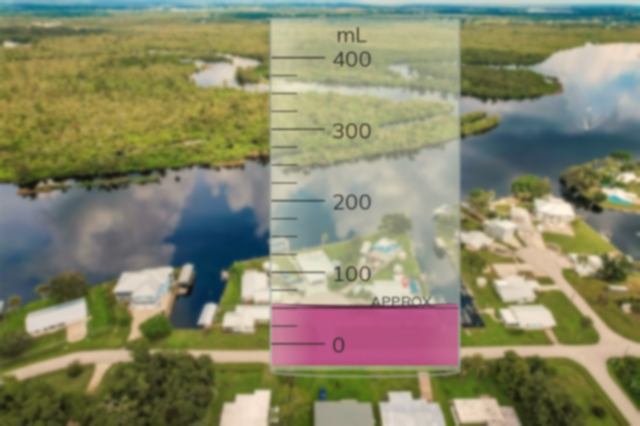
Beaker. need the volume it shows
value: 50 mL
